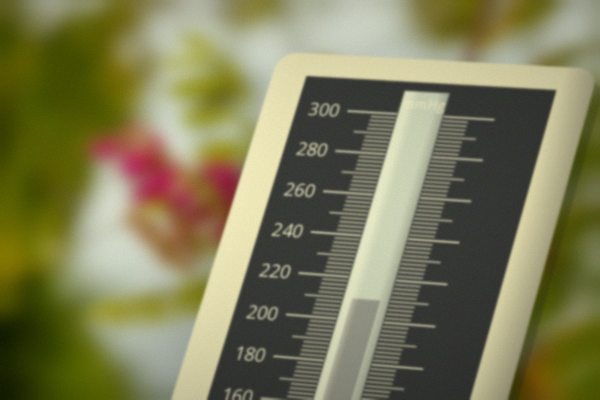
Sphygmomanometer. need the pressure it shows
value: 210 mmHg
